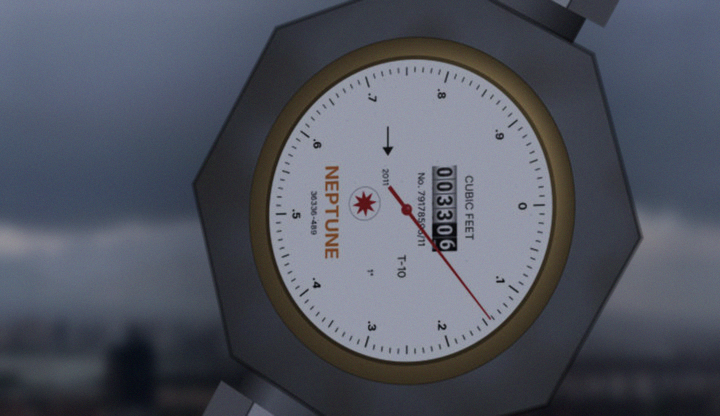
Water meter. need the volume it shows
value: 3306.14 ft³
